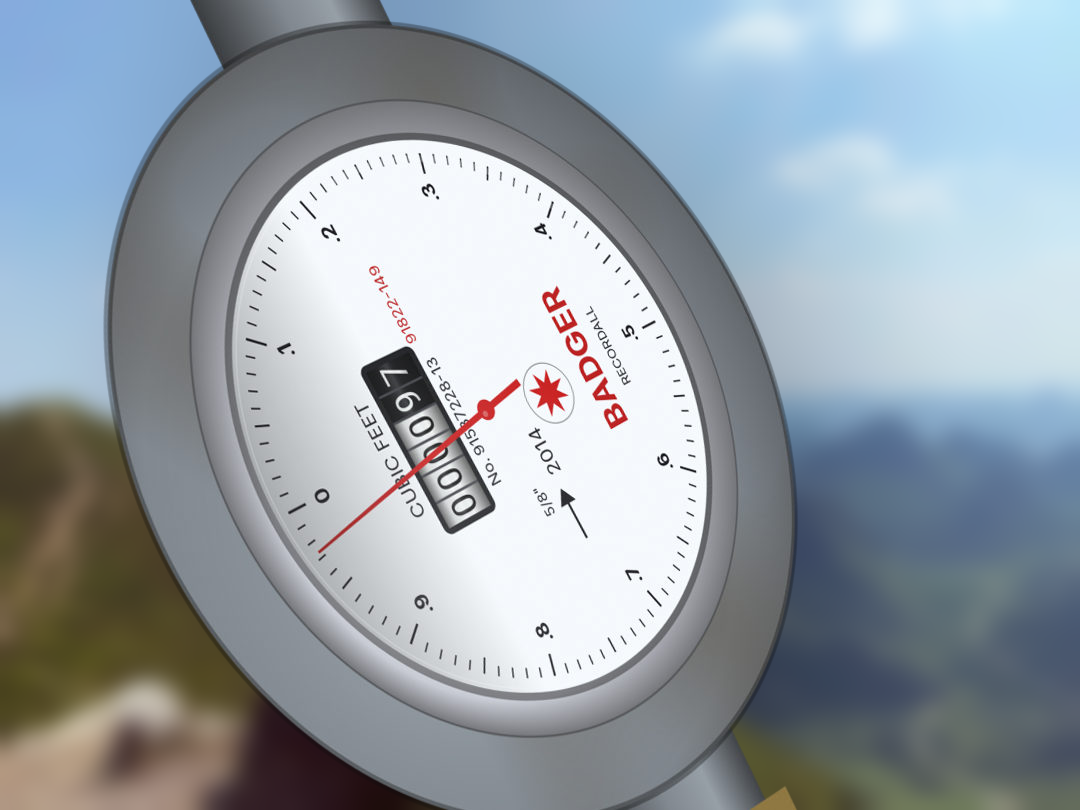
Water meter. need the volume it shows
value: 96.97 ft³
